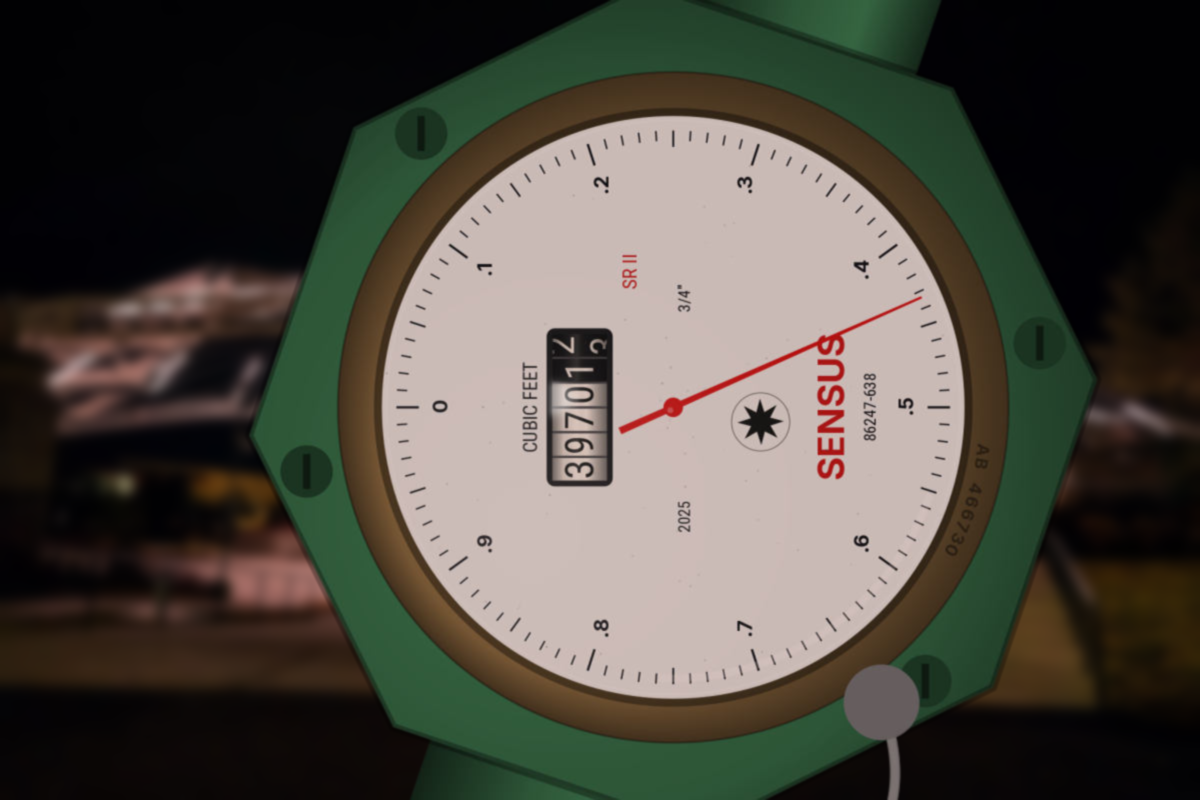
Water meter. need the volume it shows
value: 397012.43 ft³
